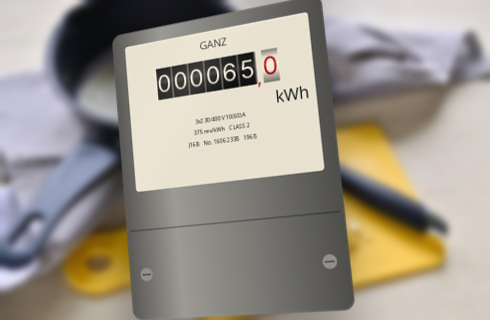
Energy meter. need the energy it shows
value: 65.0 kWh
